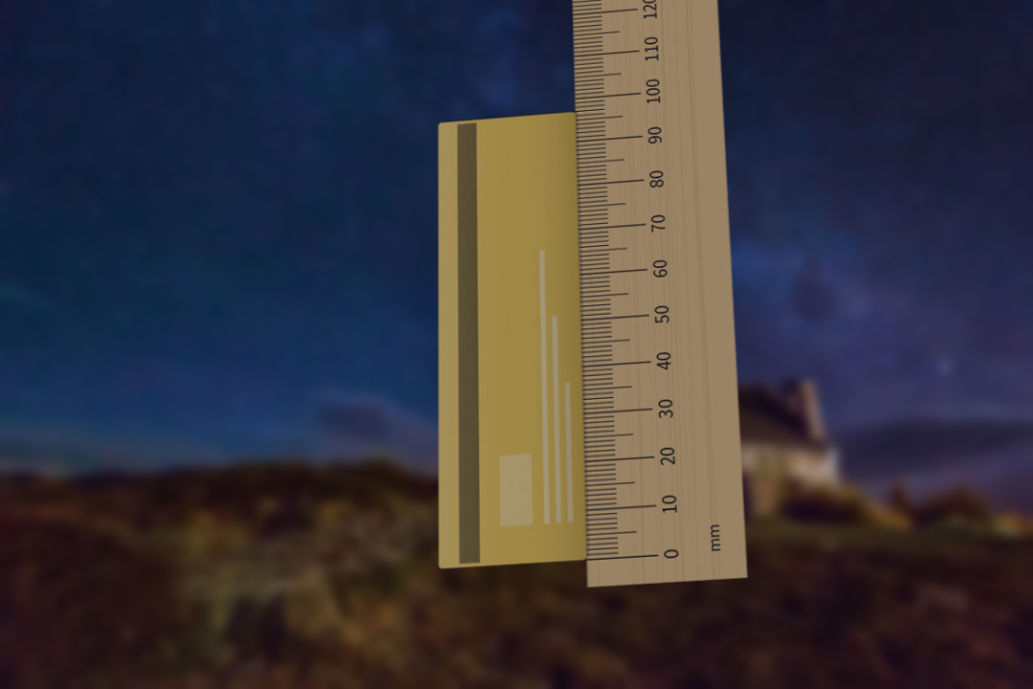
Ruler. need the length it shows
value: 97 mm
